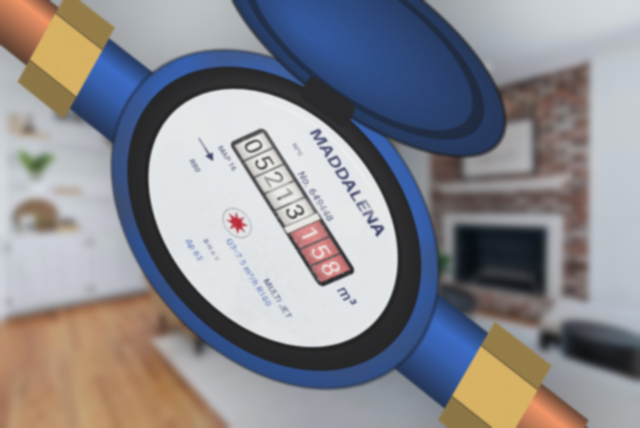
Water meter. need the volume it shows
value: 5213.158 m³
